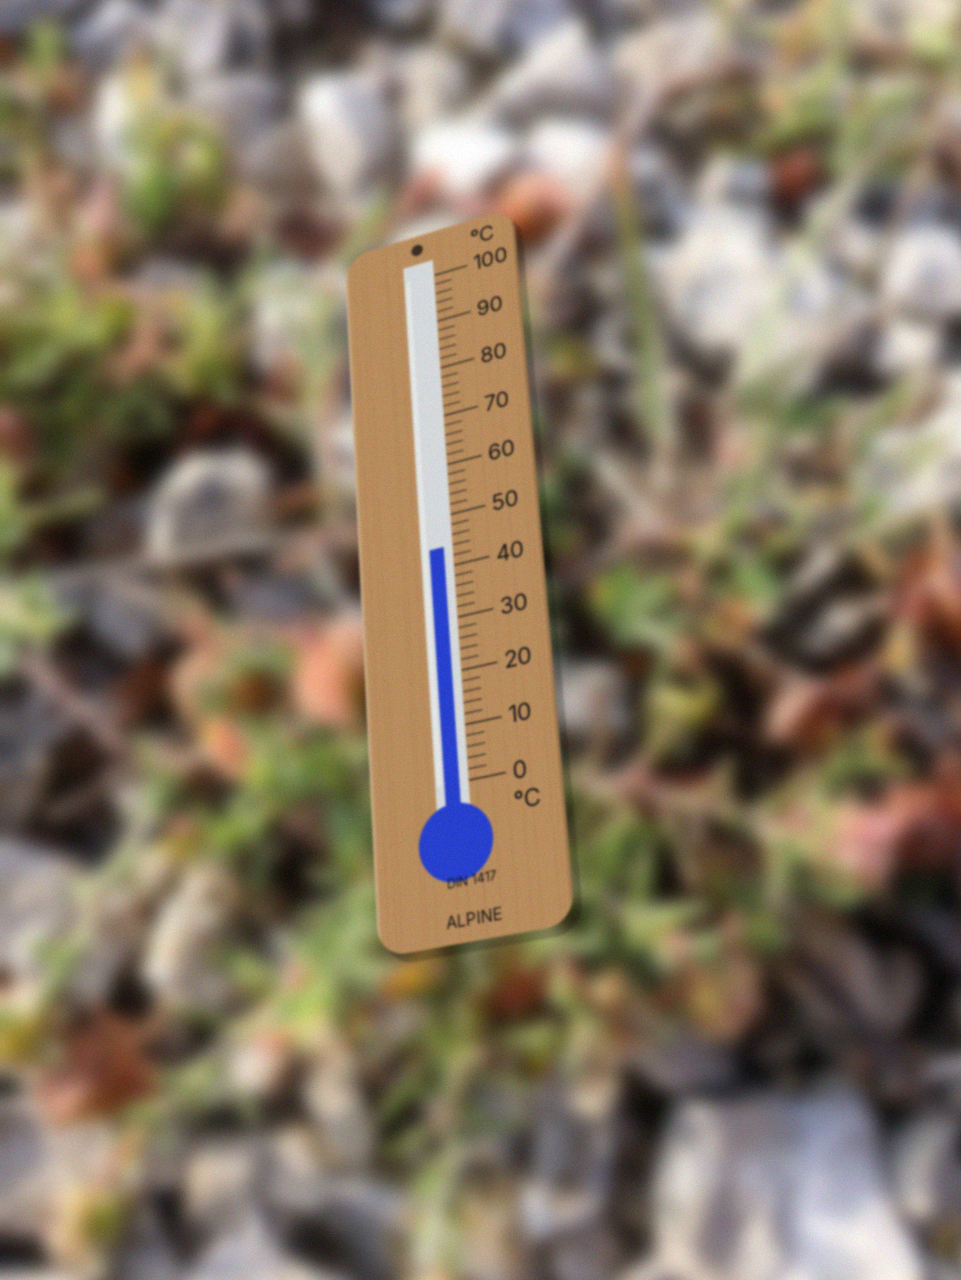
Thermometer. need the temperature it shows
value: 44 °C
